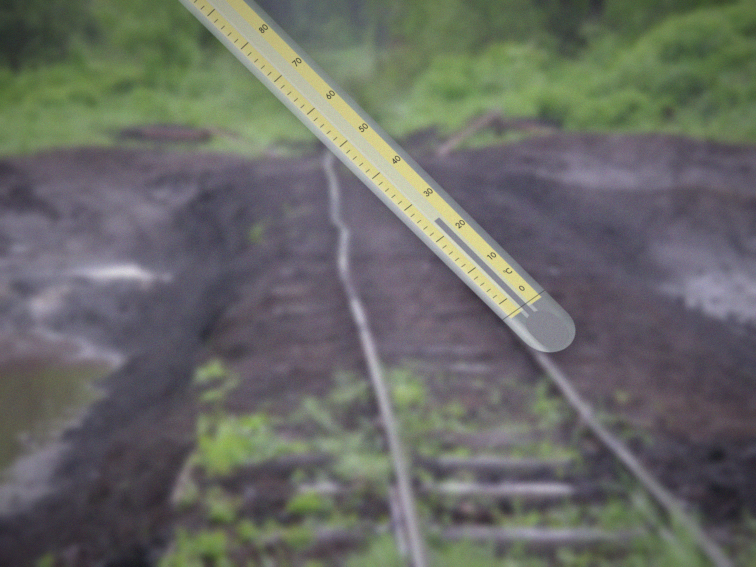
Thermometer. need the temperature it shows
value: 24 °C
